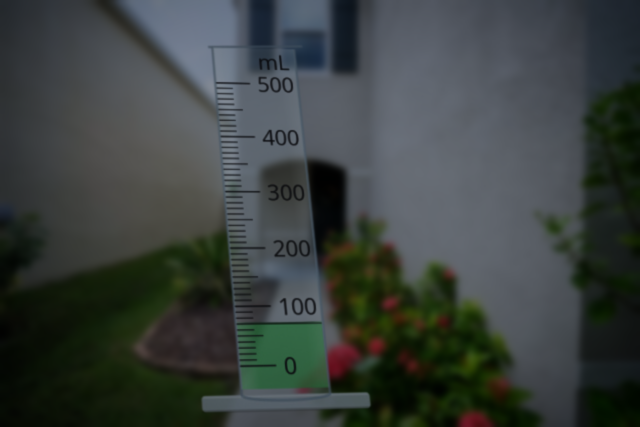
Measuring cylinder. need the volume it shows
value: 70 mL
